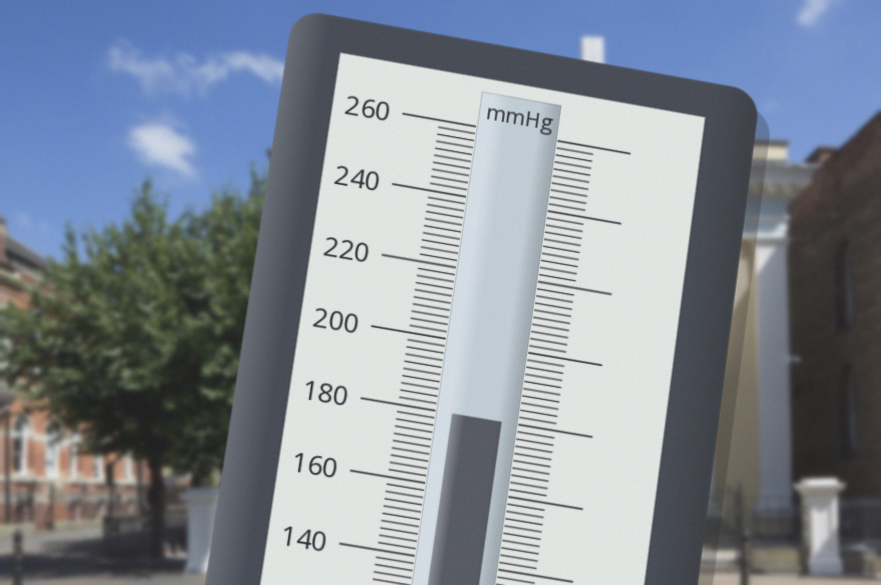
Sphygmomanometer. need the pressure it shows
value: 180 mmHg
